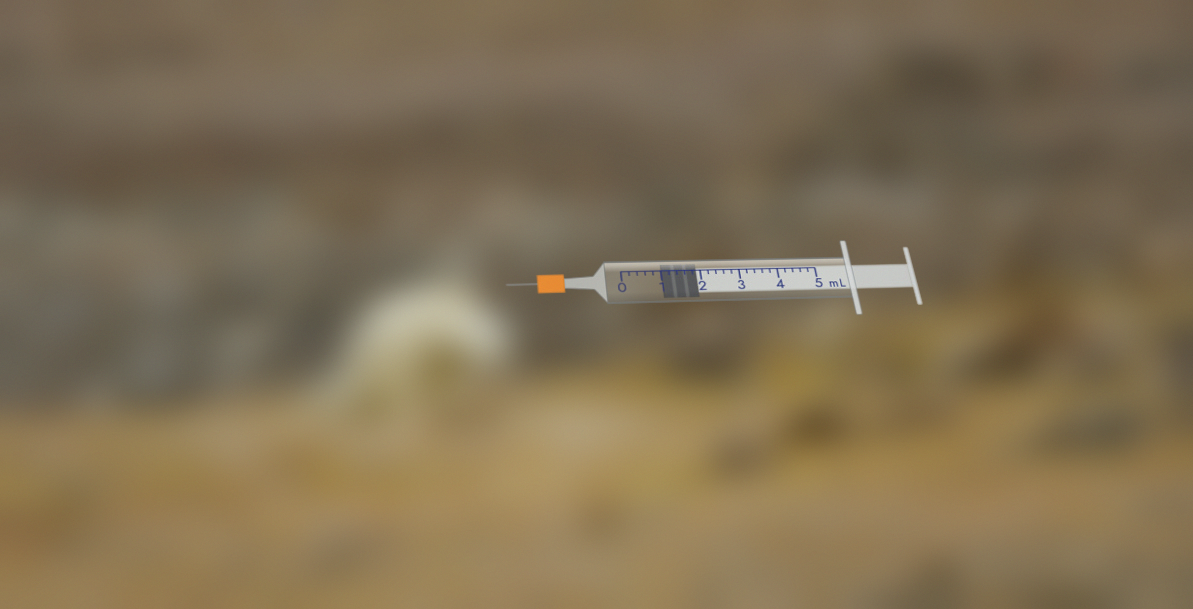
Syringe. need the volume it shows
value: 1 mL
